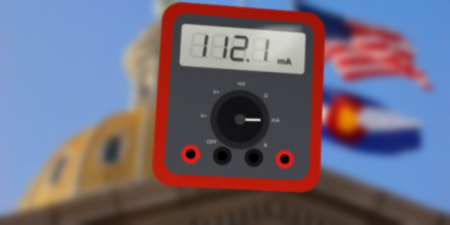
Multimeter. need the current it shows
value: 112.1 mA
